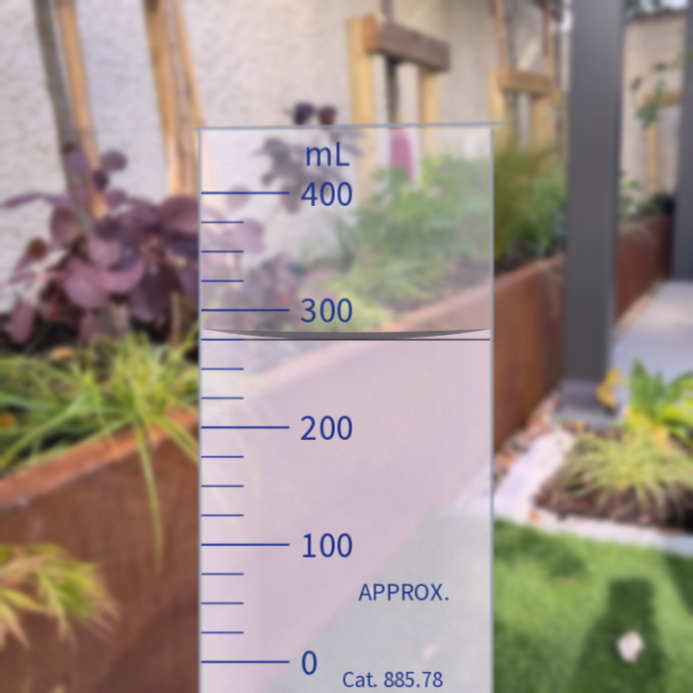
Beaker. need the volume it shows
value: 275 mL
